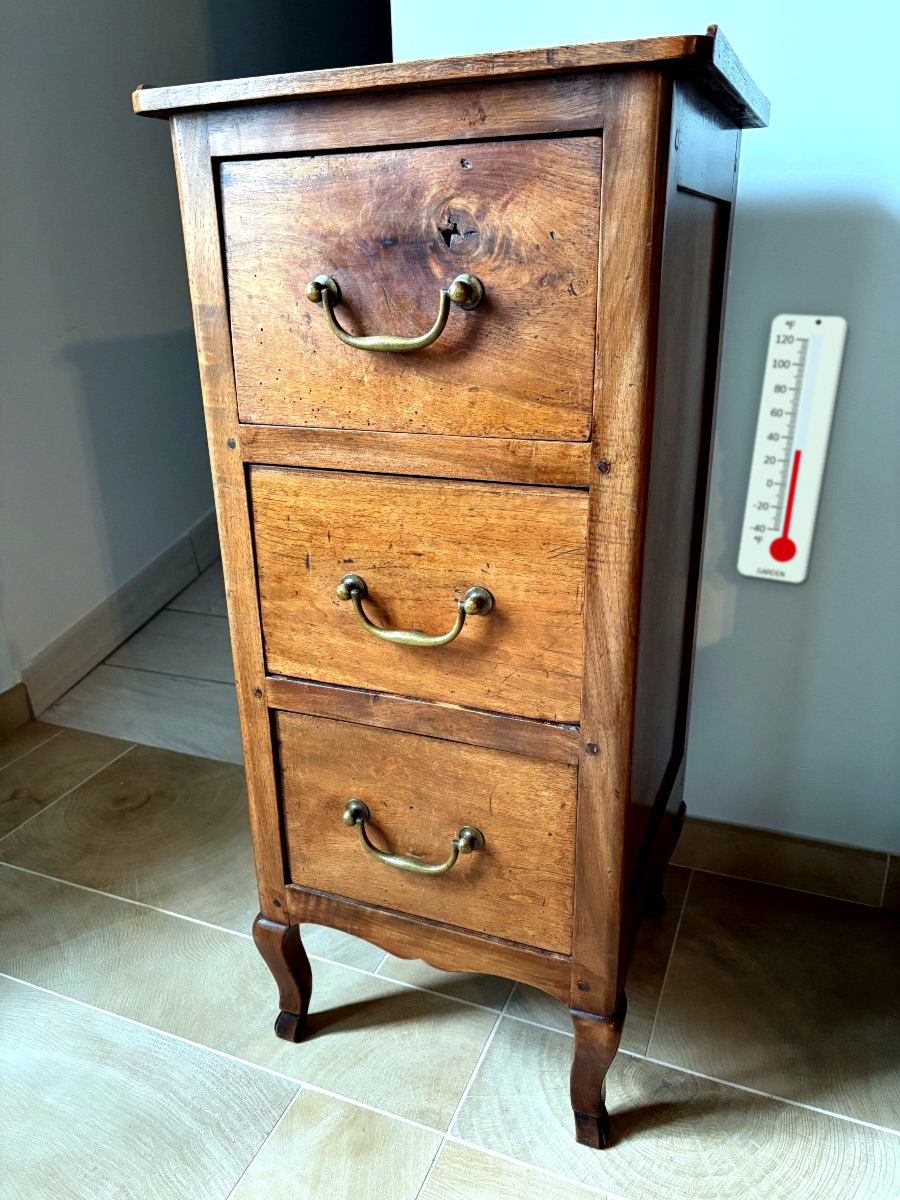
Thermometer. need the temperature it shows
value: 30 °F
